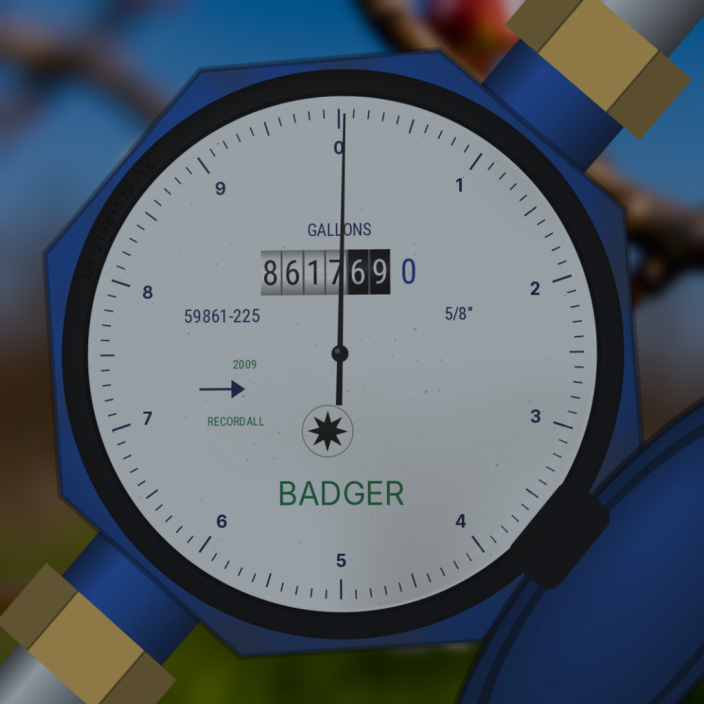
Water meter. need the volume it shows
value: 8617690.0 gal
